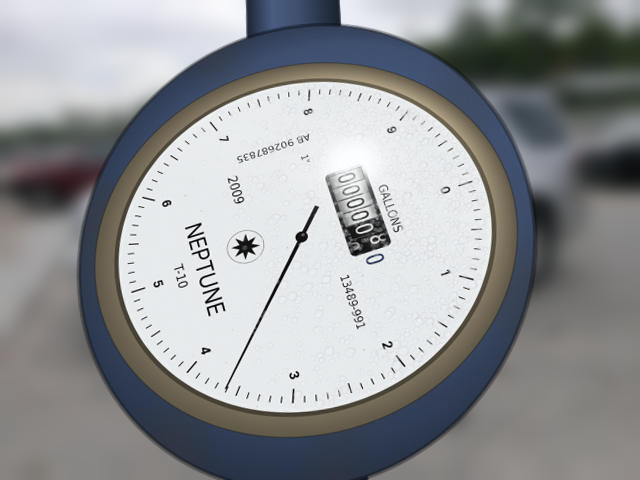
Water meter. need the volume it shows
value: 83.6 gal
